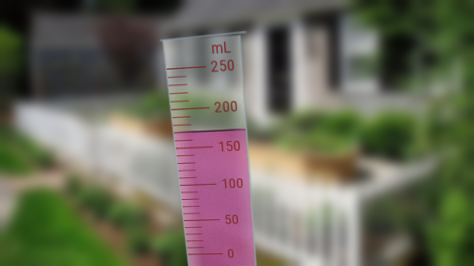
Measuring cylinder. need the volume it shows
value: 170 mL
